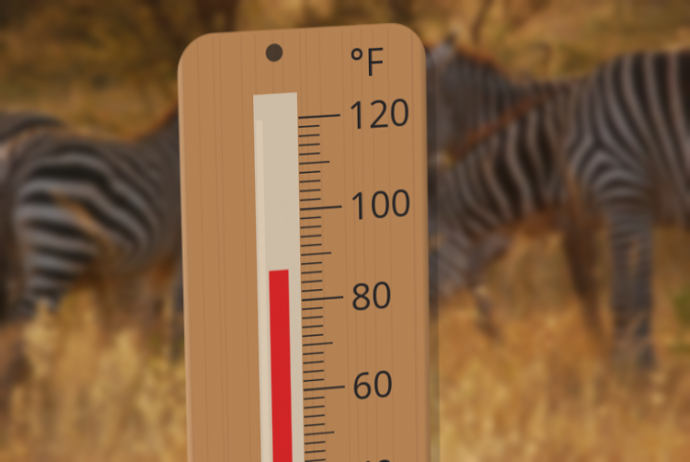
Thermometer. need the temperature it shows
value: 87 °F
